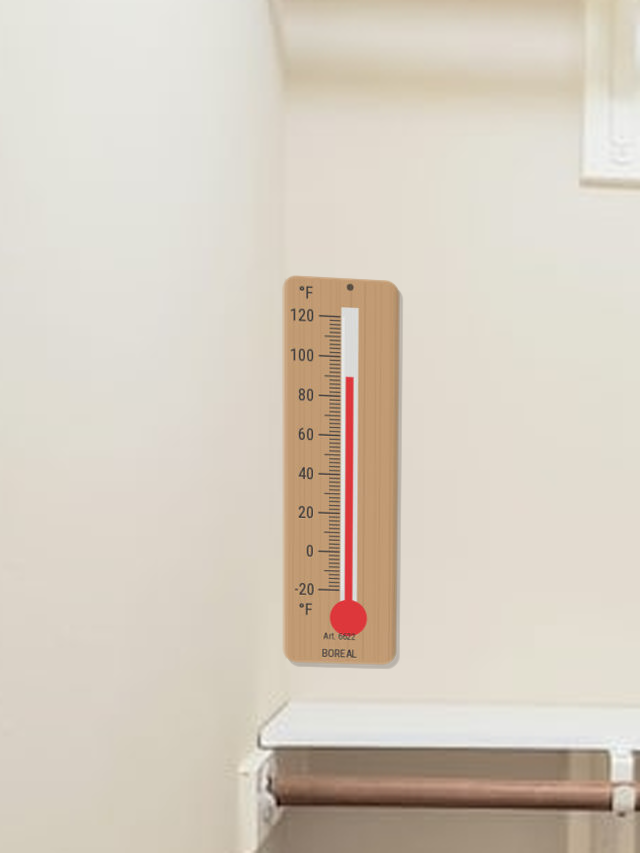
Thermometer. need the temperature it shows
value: 90 °F
